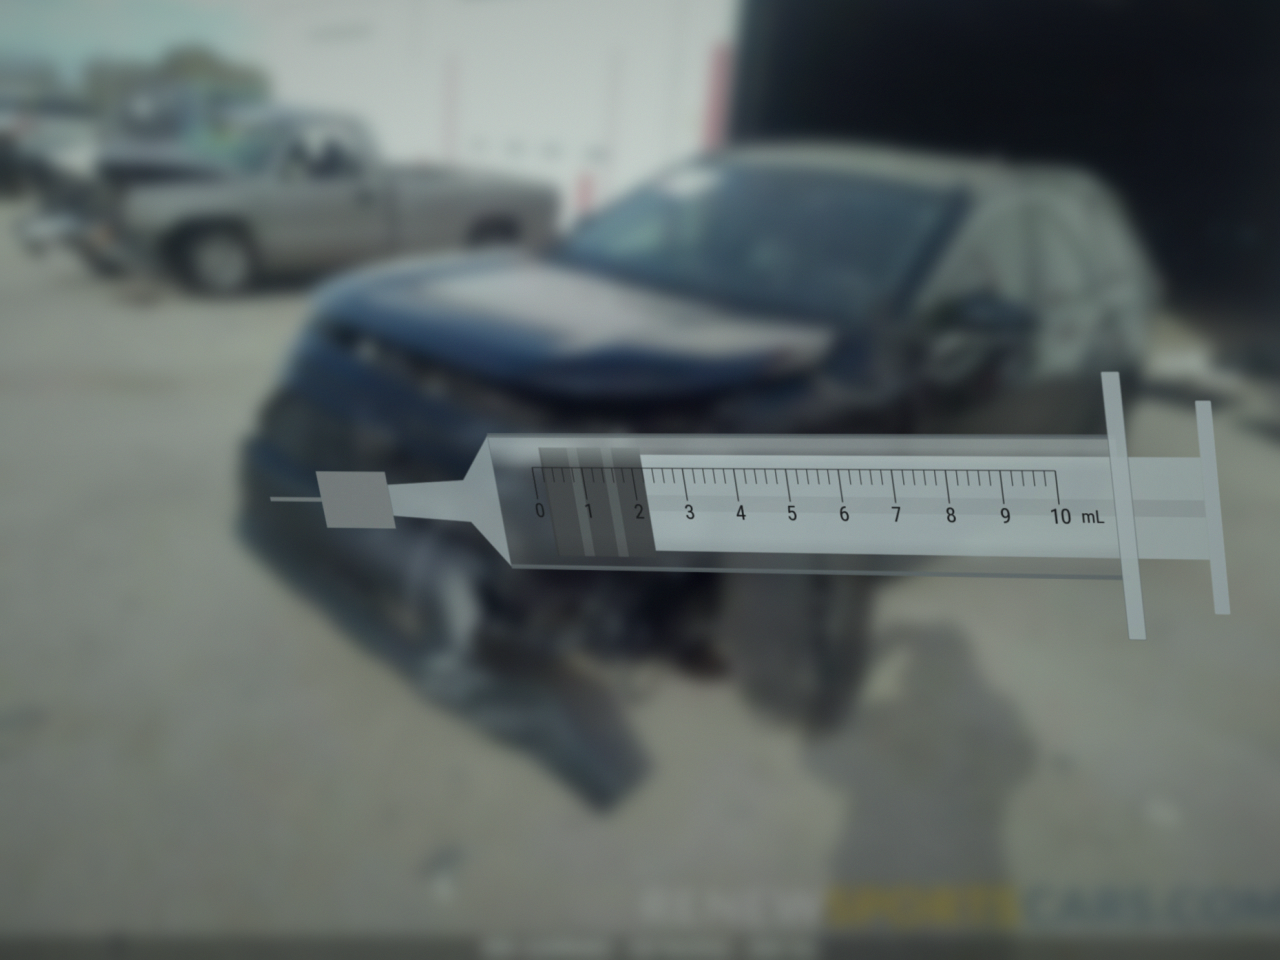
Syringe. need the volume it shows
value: 0.2 mL
